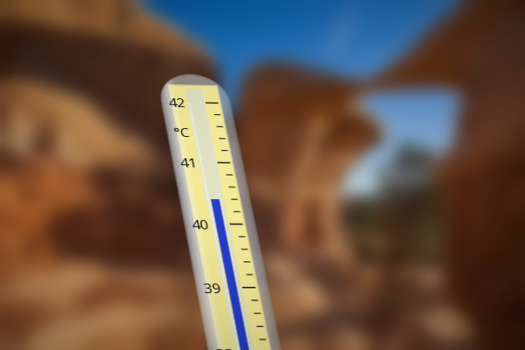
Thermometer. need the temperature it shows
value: 40.4 °C
